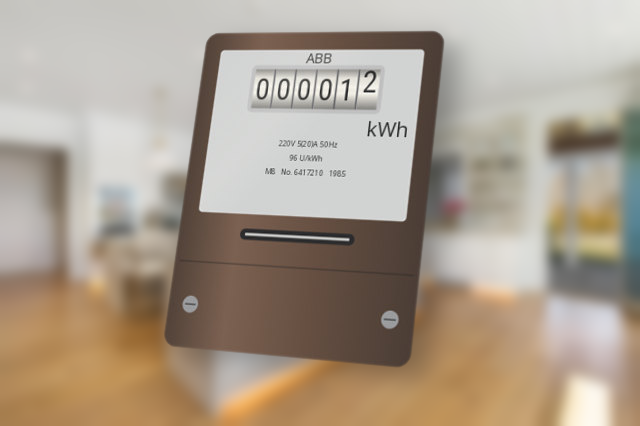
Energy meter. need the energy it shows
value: 12 kWh
